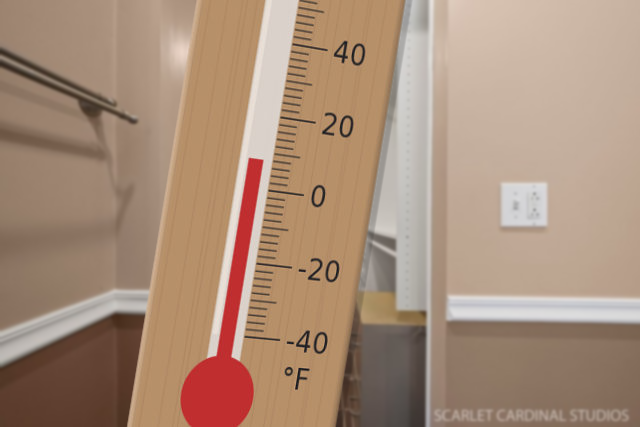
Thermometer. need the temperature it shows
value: 8 °F
